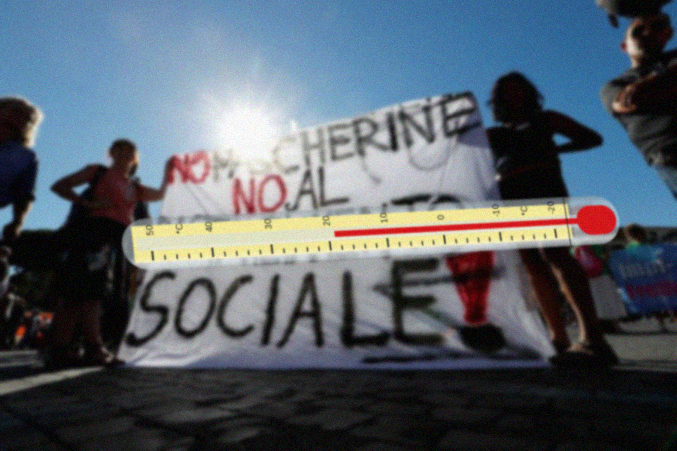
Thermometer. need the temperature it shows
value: 19 °C
